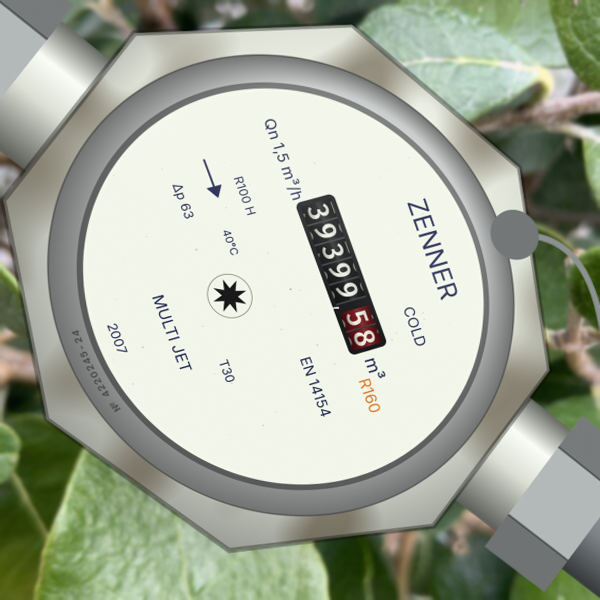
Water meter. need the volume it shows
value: 39399.58 m³
